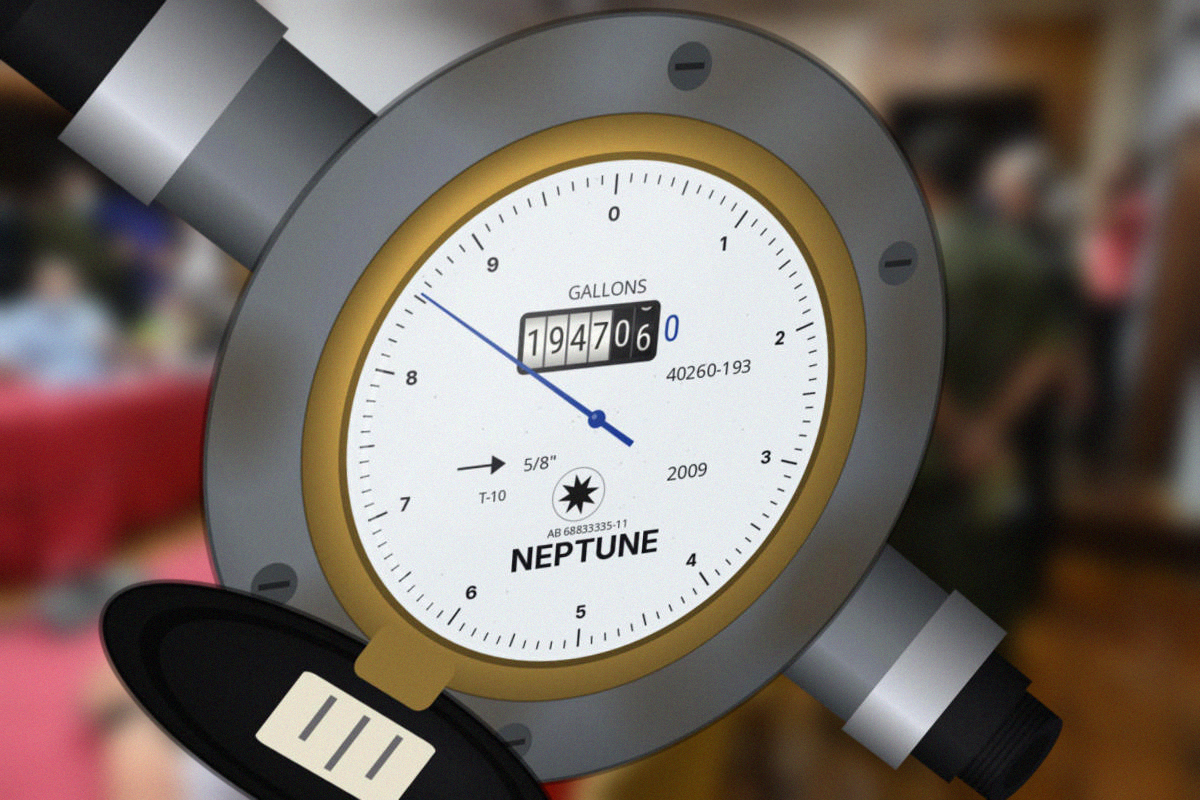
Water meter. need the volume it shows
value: 1947058.5 gal
